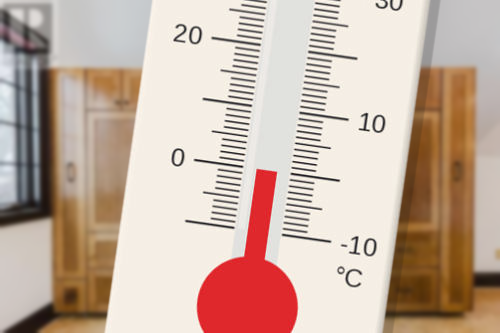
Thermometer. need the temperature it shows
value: 0 °C
